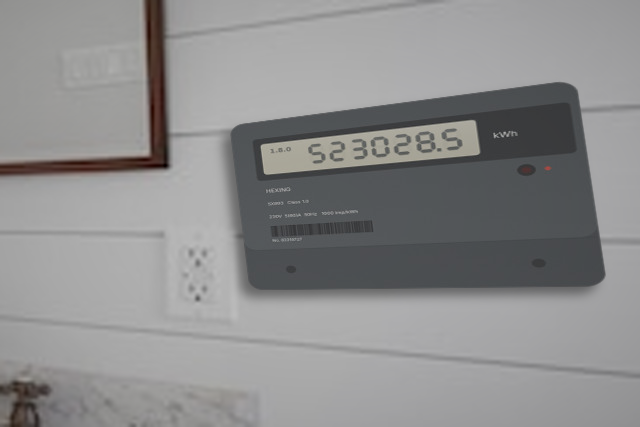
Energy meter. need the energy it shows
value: 523028.5 kWh
